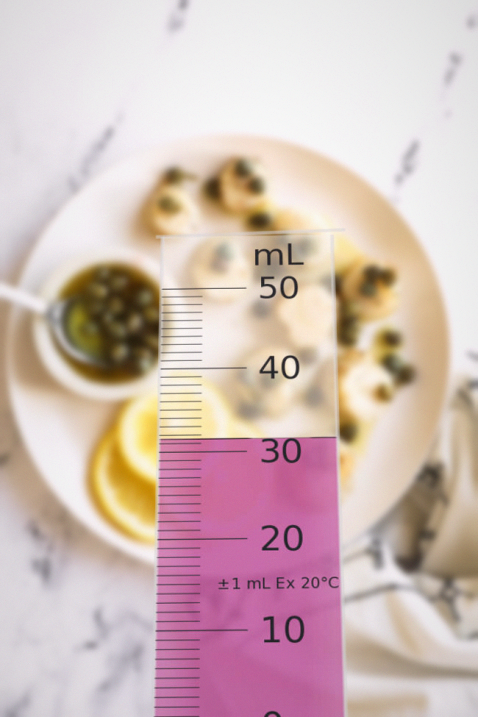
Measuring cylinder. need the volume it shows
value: 31.5 mL
